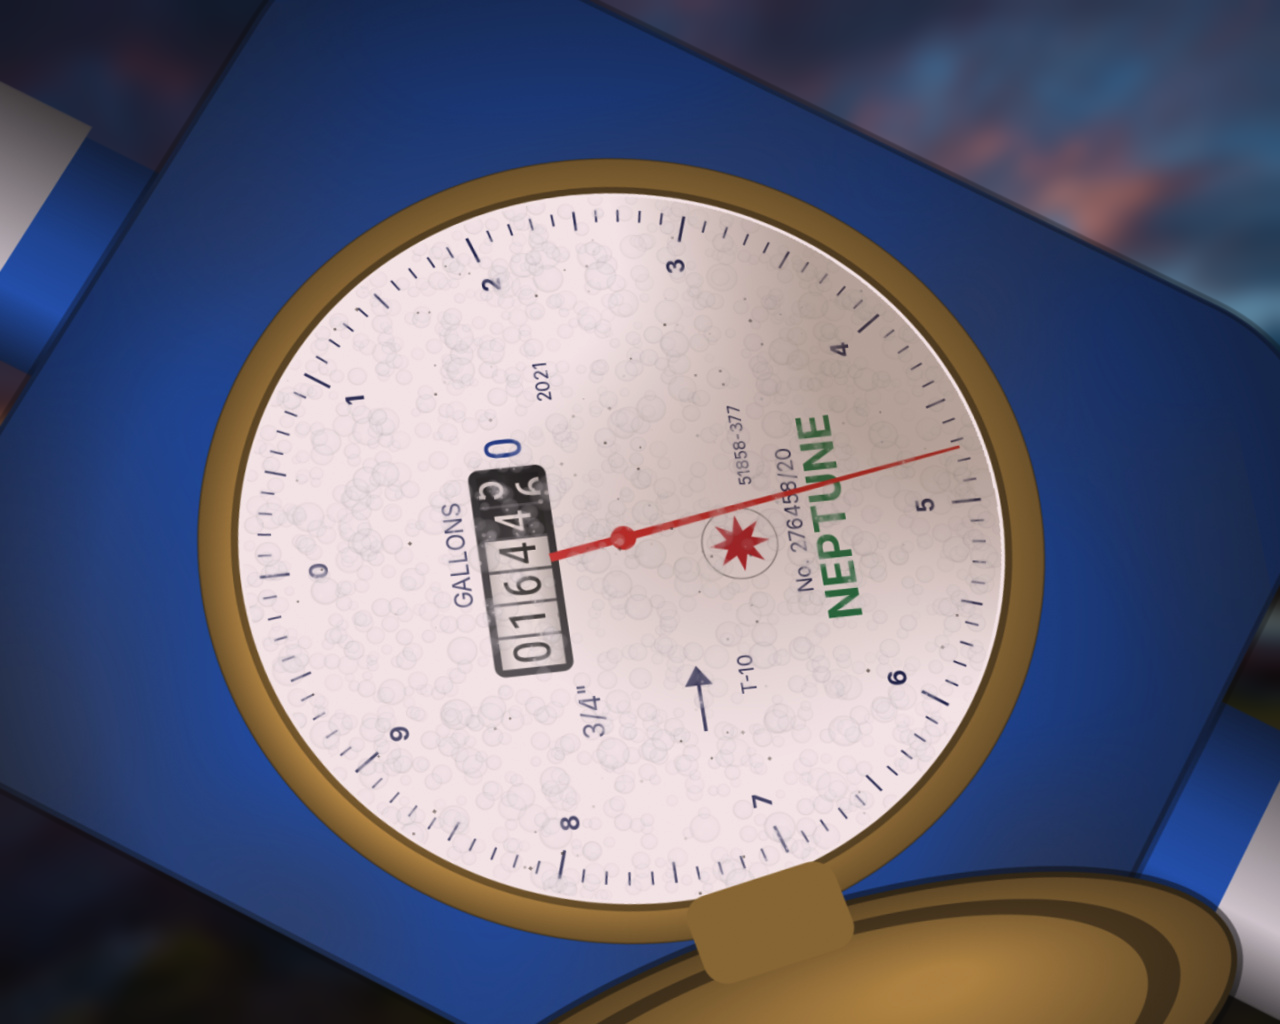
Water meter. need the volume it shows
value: 164454.7 gal
